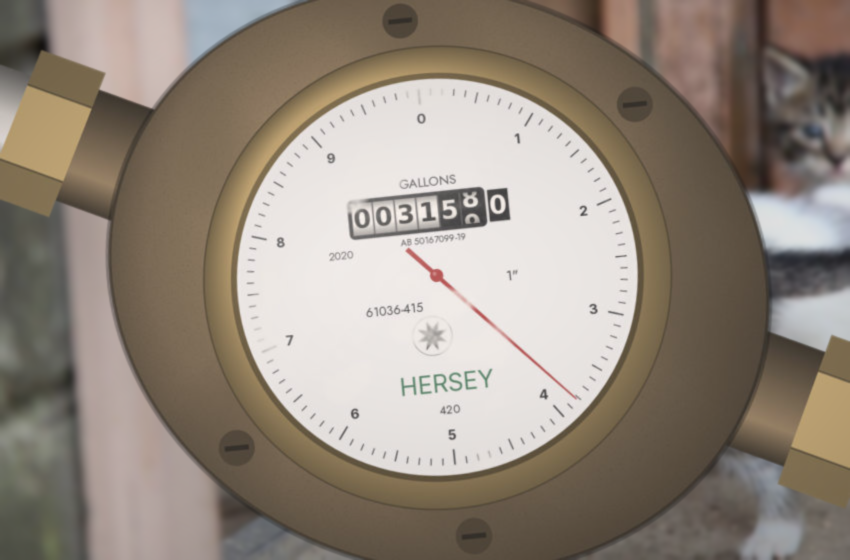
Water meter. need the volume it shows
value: 31583.8 gal
